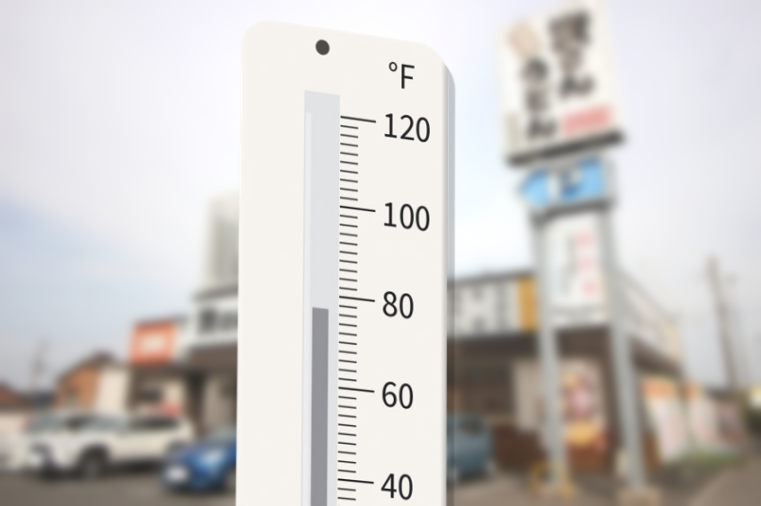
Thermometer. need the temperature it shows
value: 77 °F
